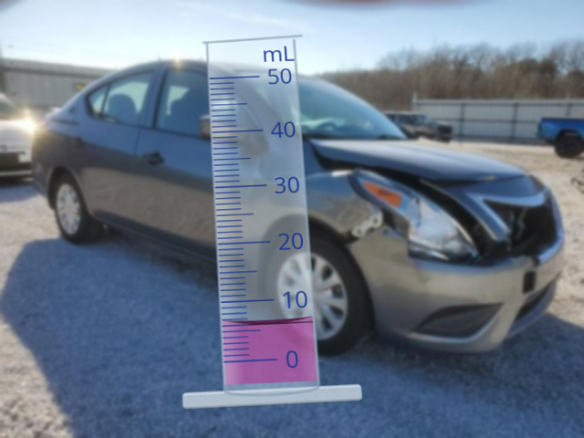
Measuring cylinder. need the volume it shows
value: 6 mL
